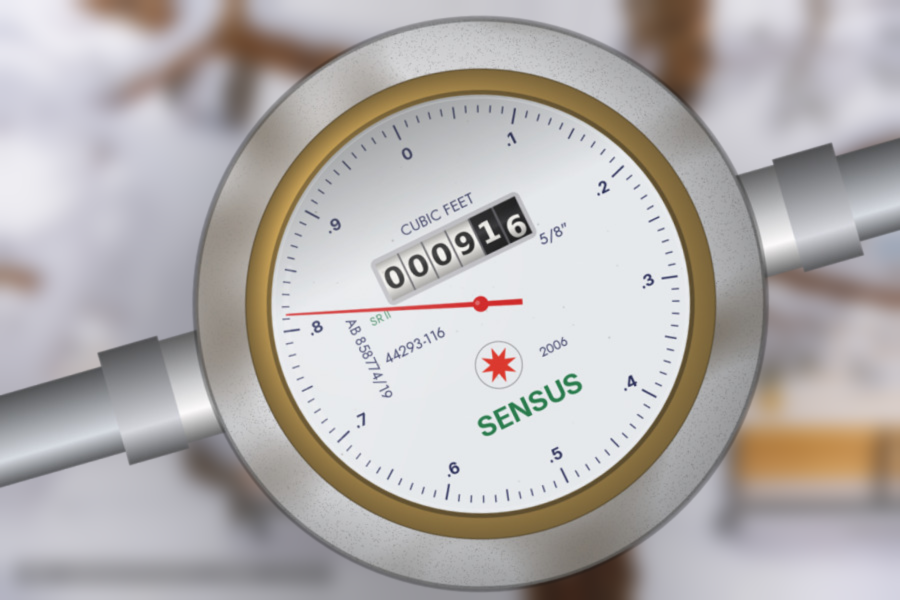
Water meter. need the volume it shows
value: 915.81 ft³
